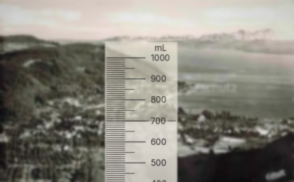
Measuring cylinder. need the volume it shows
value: 700 mL
